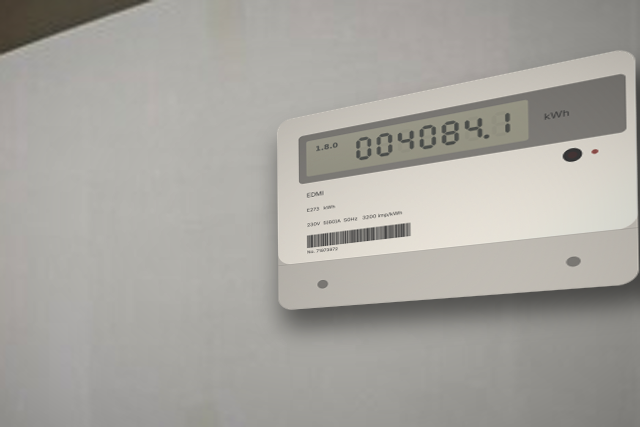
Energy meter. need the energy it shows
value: 4084.1 kWh
